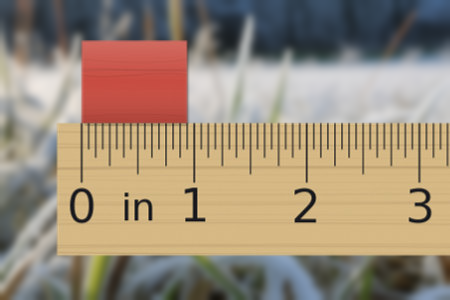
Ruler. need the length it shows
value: 0.9375 in
